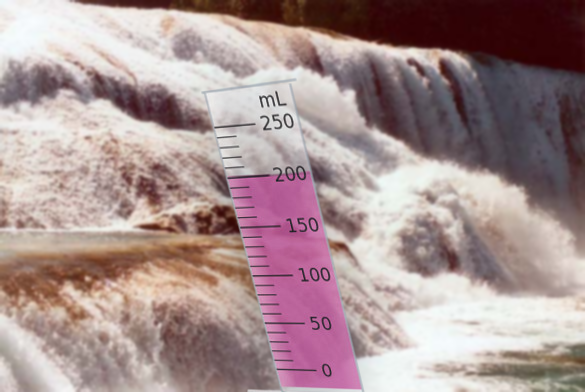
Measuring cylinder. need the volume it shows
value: 200 mL
